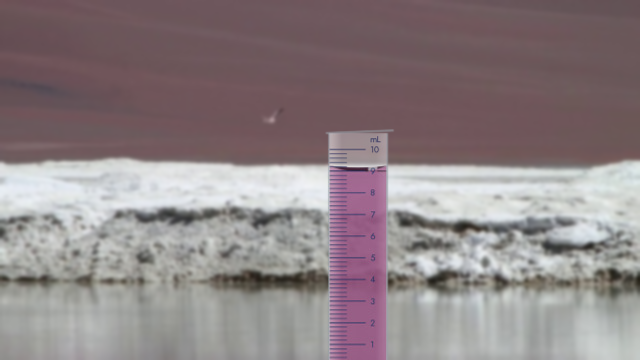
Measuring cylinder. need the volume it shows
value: 9 mL
